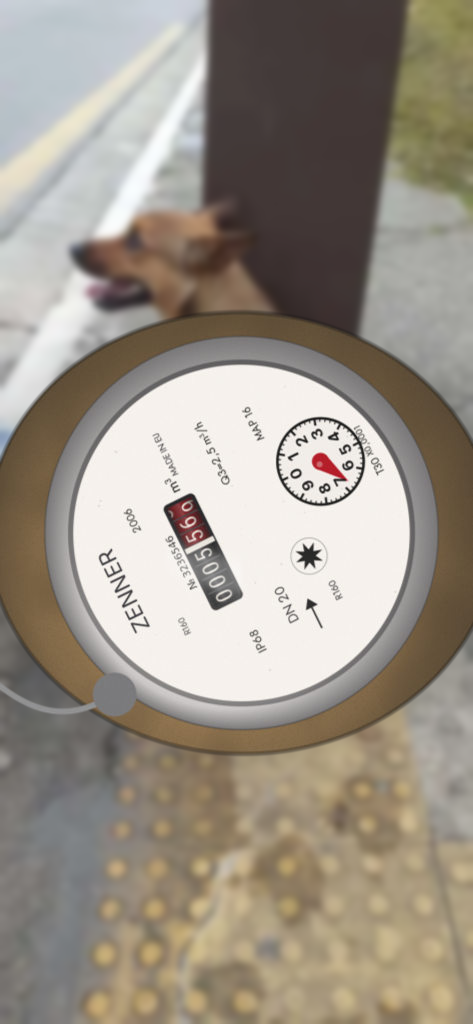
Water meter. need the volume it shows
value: 5.5686 m³
